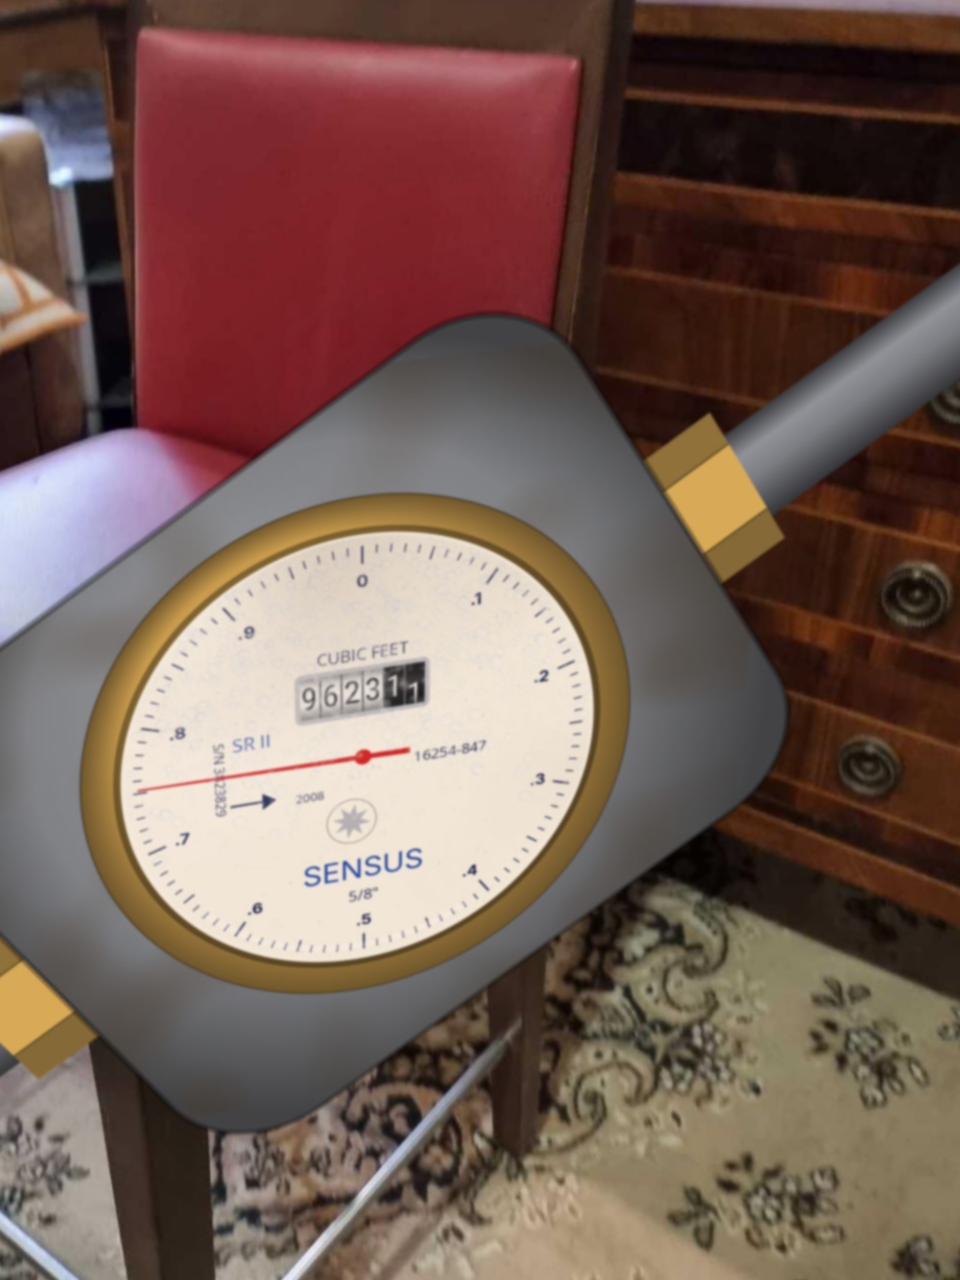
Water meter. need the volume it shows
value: 962310.75 ft³
